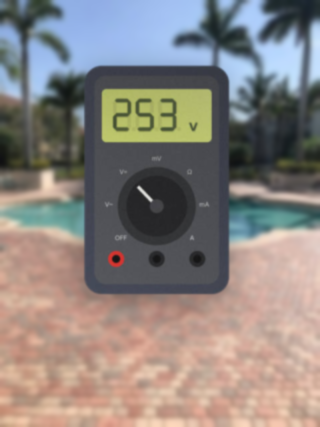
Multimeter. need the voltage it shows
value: 253 V
